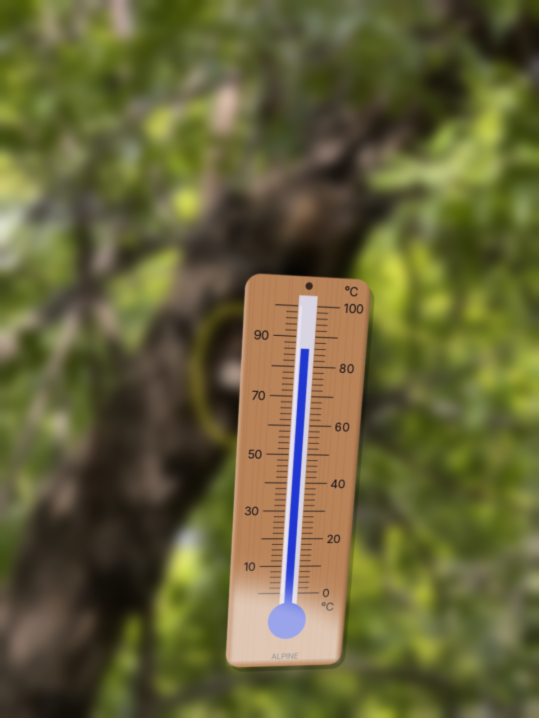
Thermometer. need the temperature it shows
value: 86 °C
